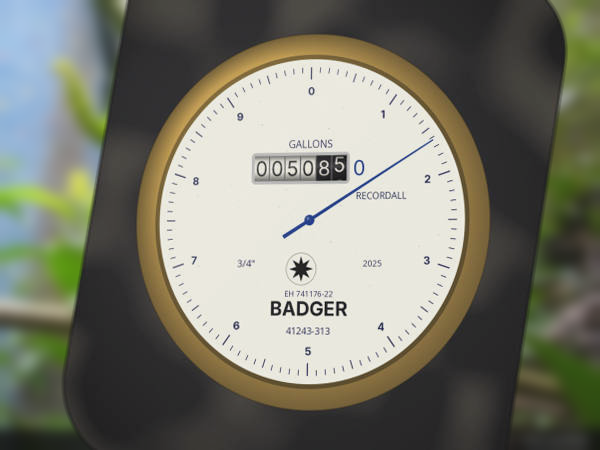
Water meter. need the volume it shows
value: 50851.6 gal
